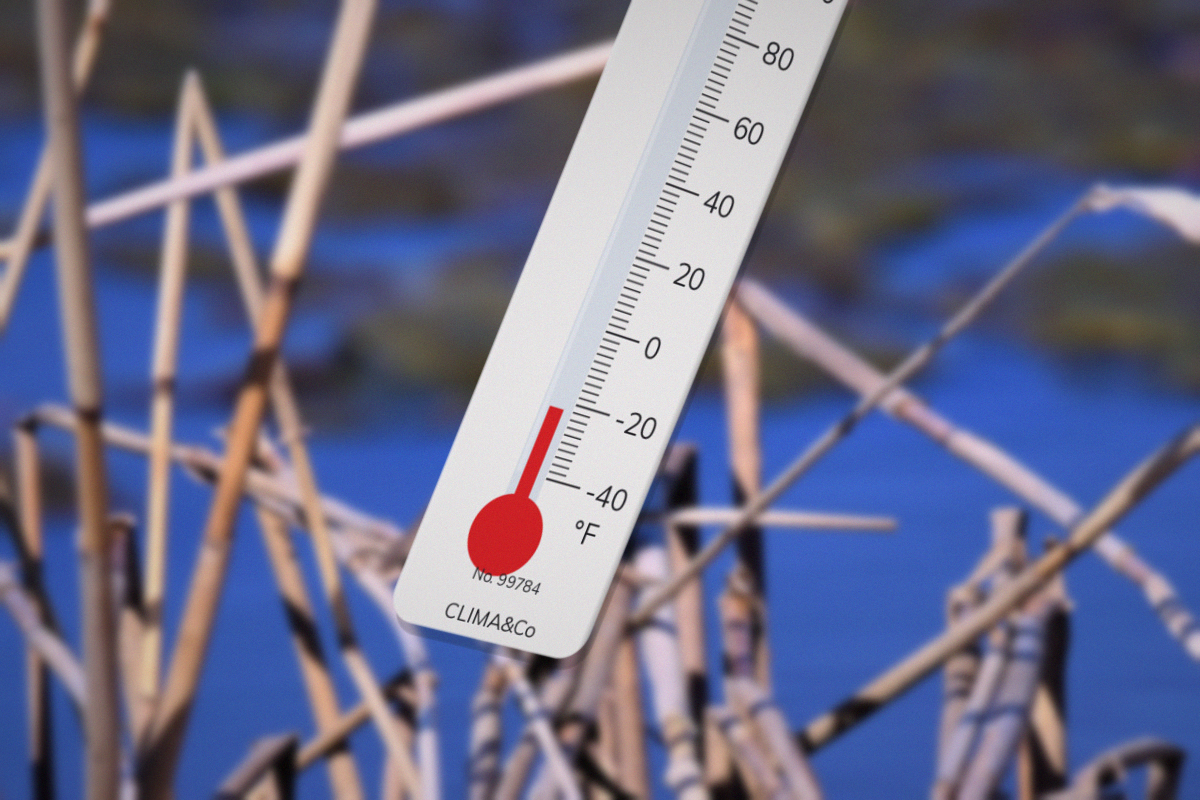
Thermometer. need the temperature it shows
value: -22 °F
